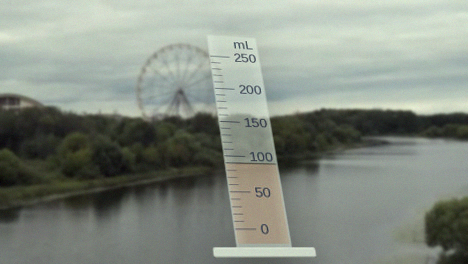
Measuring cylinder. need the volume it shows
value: 90 mL
